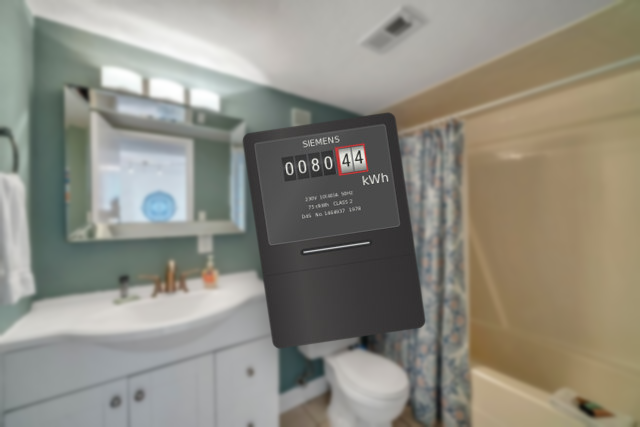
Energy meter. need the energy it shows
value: 80.44 kWh
